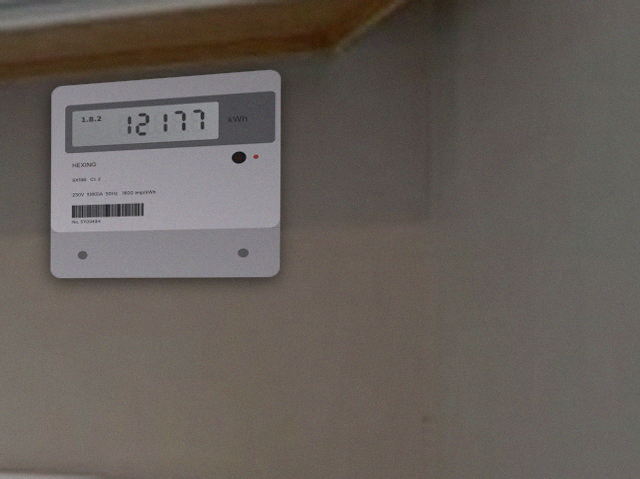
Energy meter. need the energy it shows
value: 12177 kWh
